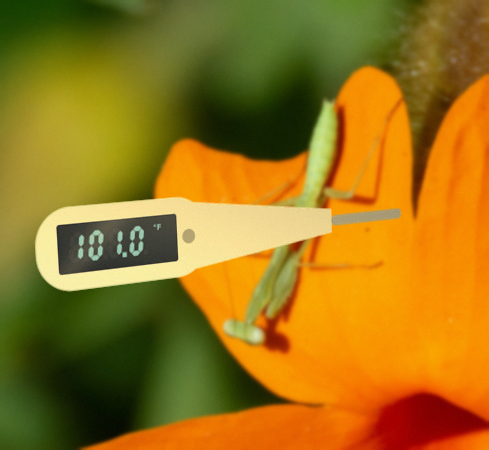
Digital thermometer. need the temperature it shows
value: 101.0 °F
